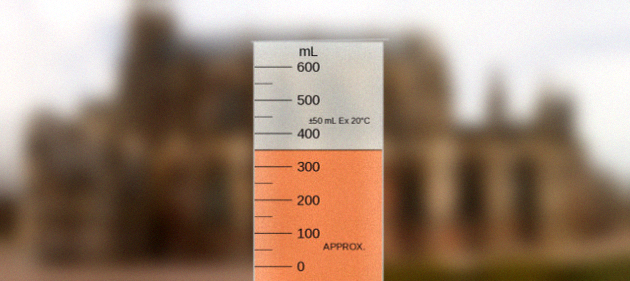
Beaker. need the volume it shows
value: 350 mL
